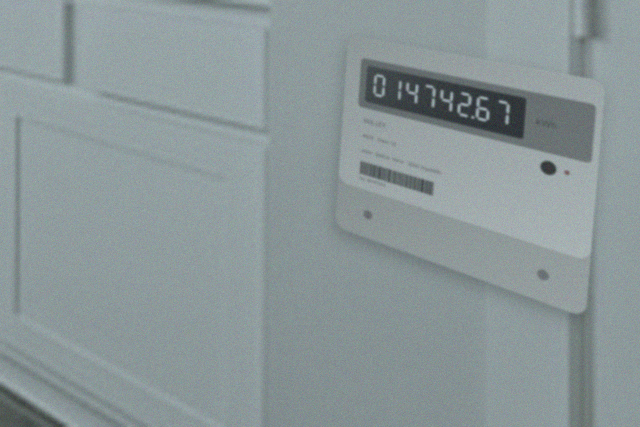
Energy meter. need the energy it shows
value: 14742.67 kWh
